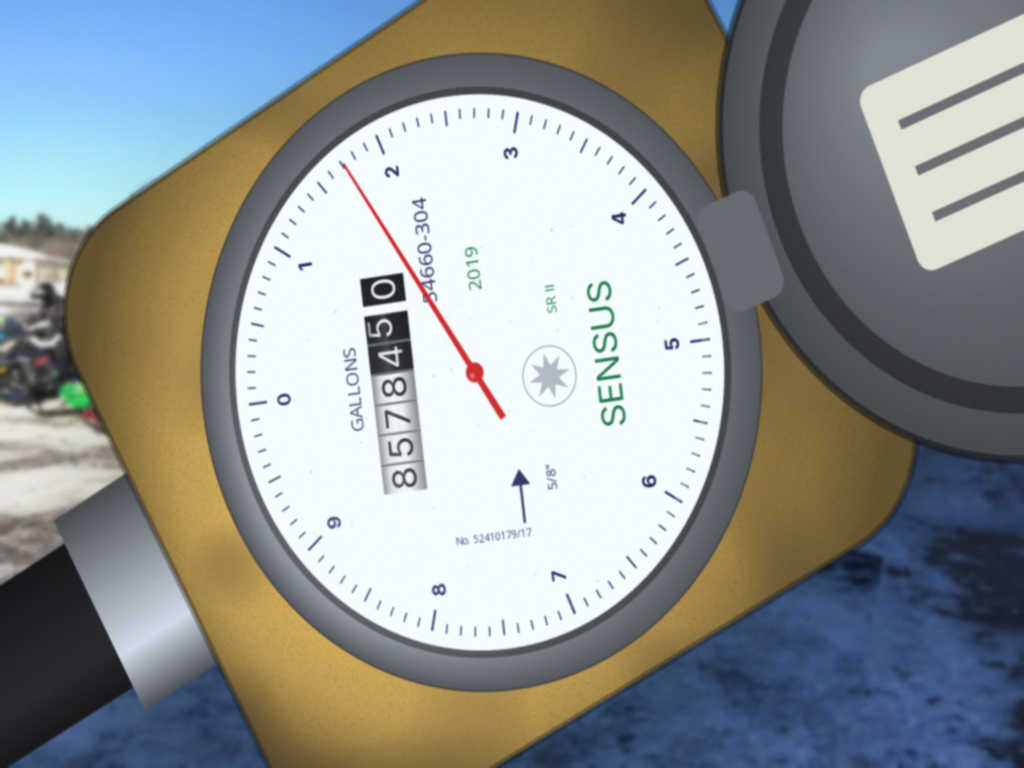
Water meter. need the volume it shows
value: 8578451.7 gal
